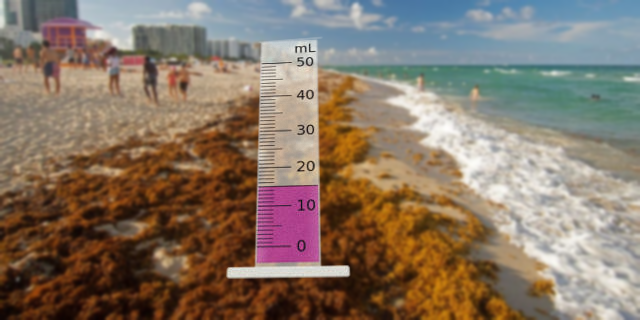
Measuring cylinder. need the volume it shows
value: 15 mL
